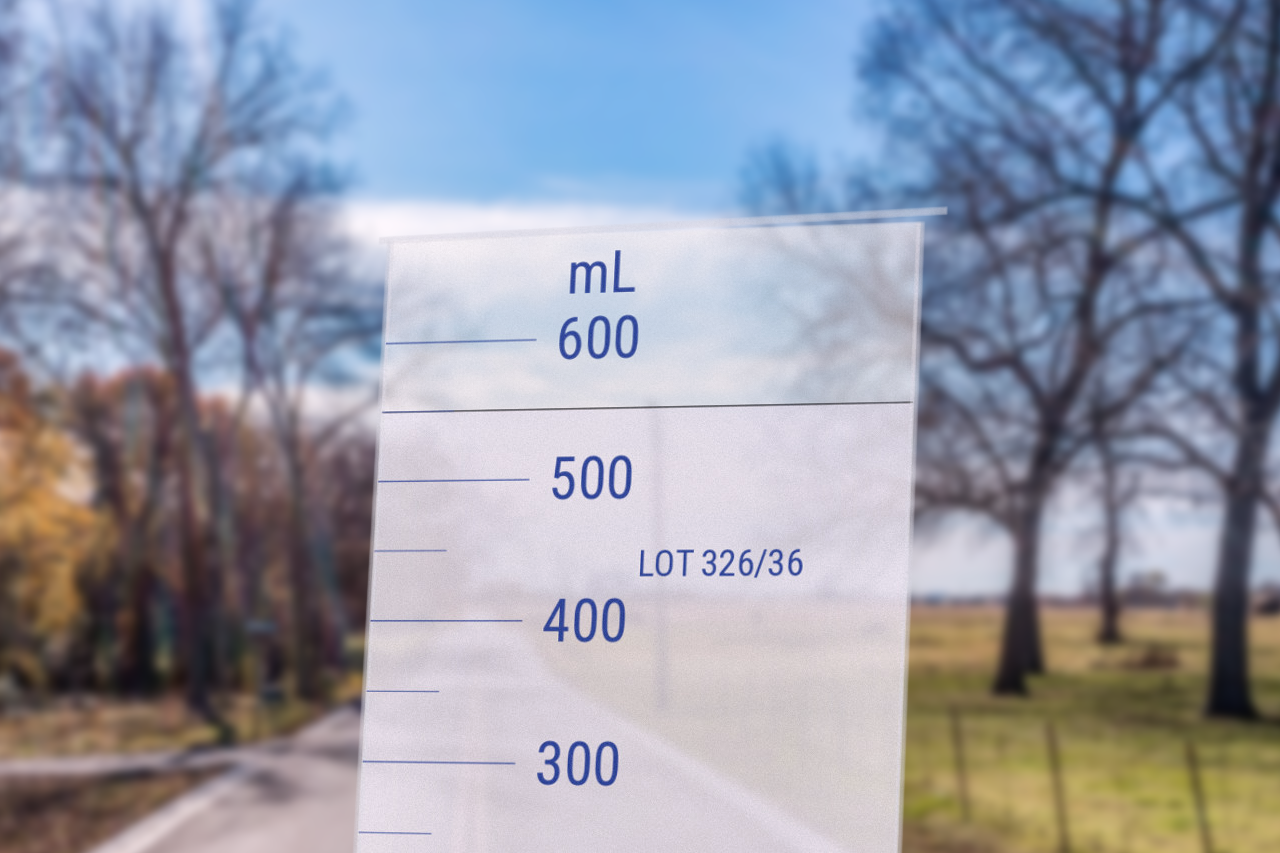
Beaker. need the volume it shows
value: 550 mL
